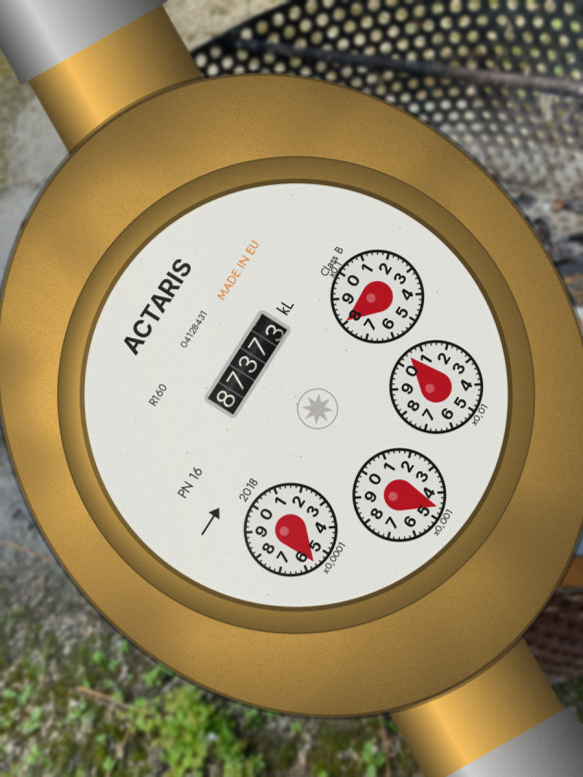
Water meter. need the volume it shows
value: 87372.8045 kL
